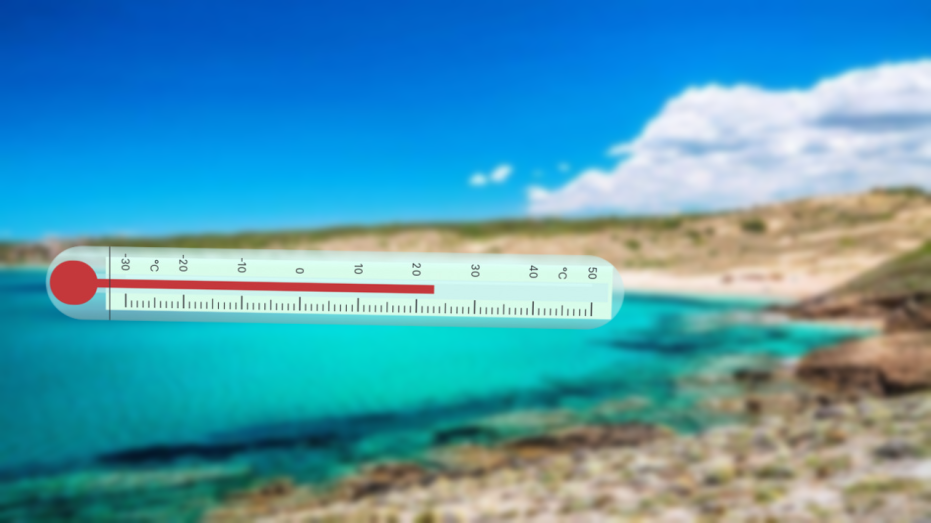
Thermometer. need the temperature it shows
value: 23 °C
